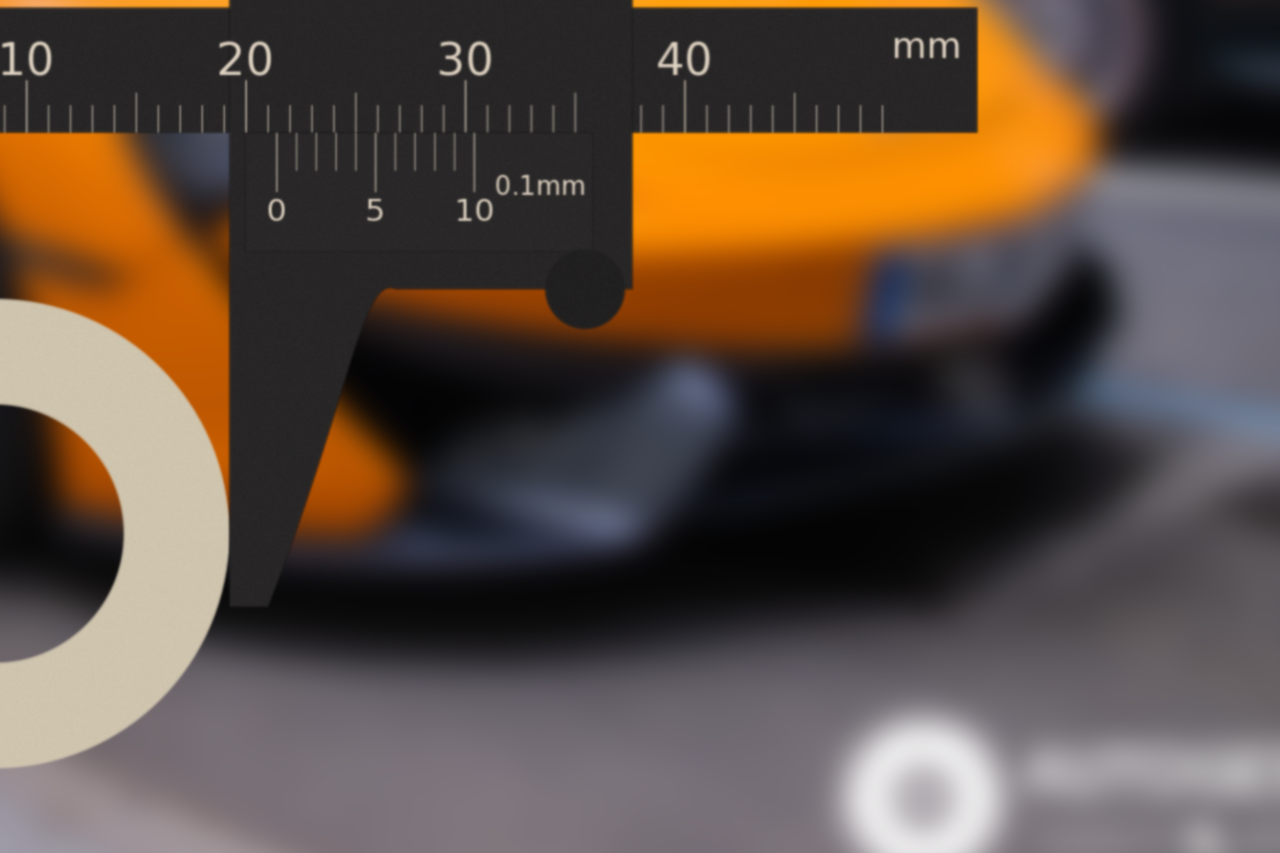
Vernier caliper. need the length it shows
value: 21.4 mm
